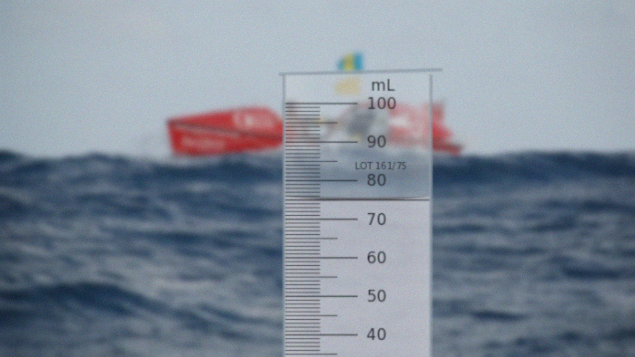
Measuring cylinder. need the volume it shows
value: 75 mL
